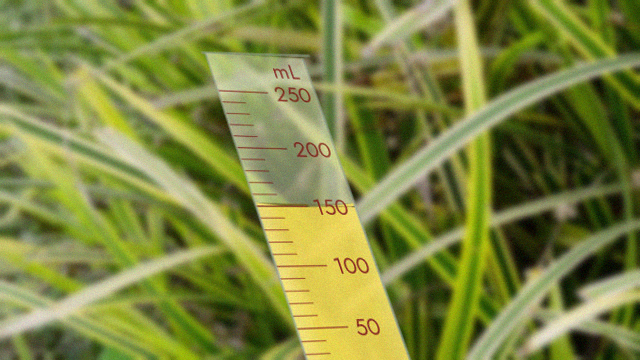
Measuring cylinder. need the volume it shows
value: 150 mL
